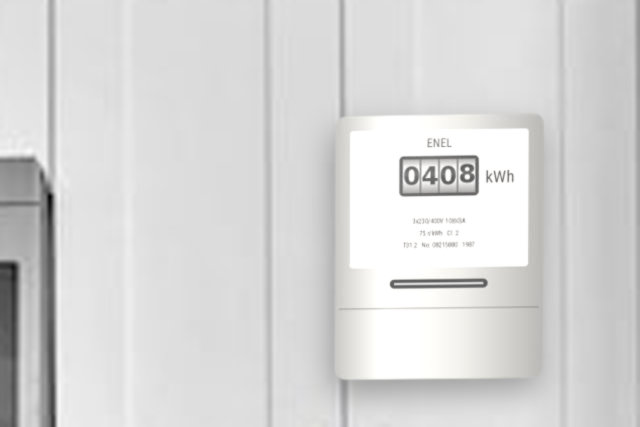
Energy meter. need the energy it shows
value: 408 kWh
